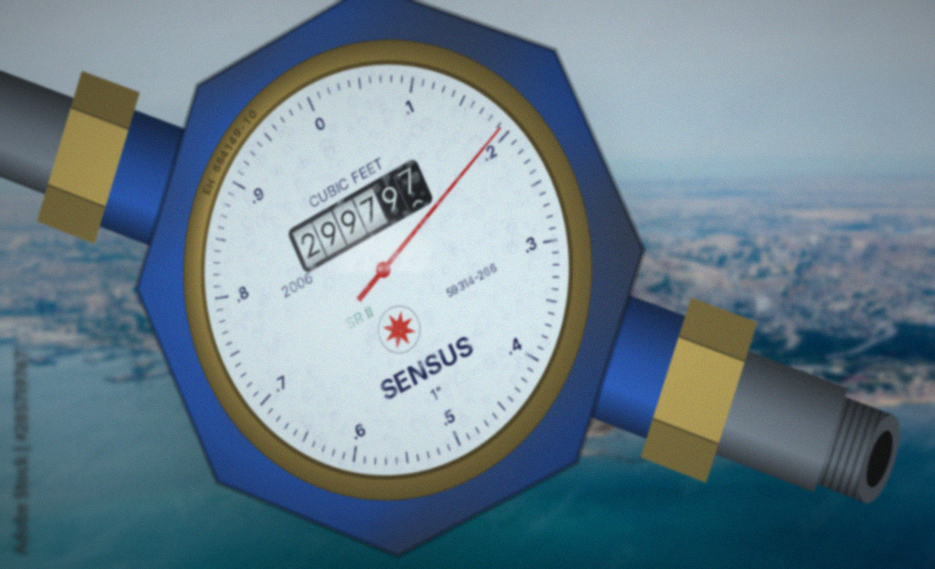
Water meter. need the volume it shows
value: 299797.19 ft³
